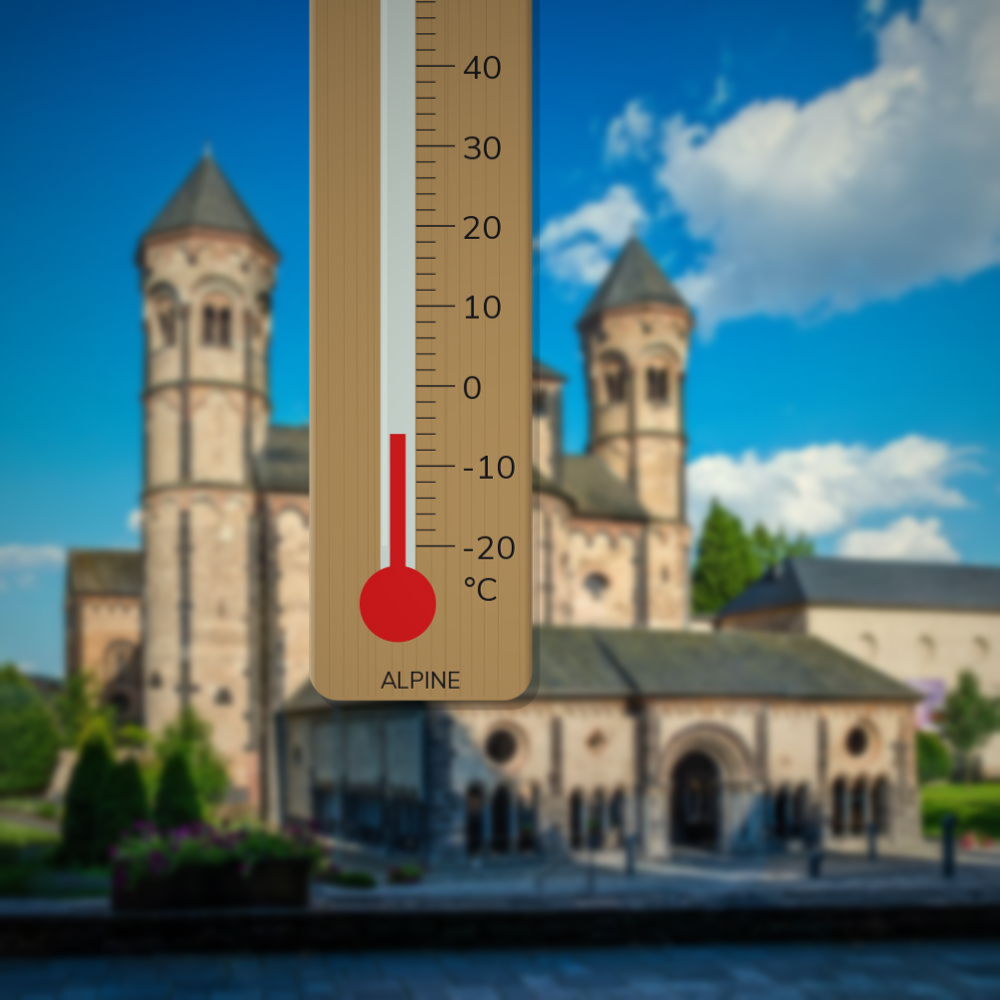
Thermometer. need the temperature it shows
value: -6 °C
